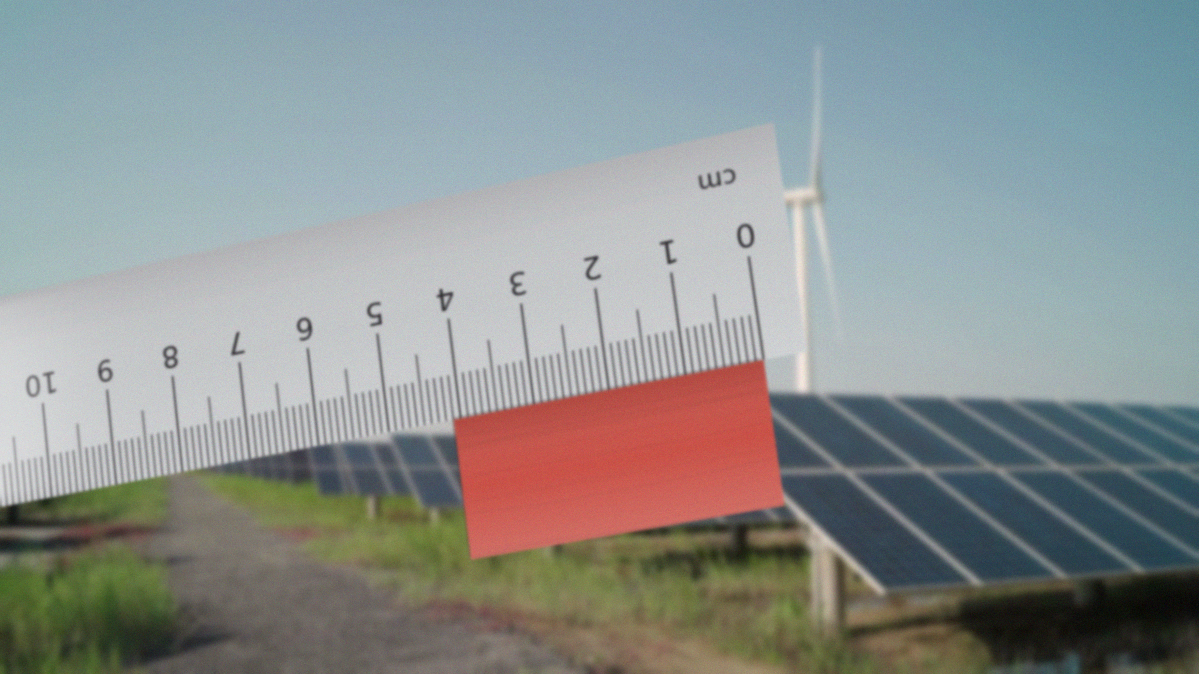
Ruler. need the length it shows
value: 4.1 cm
